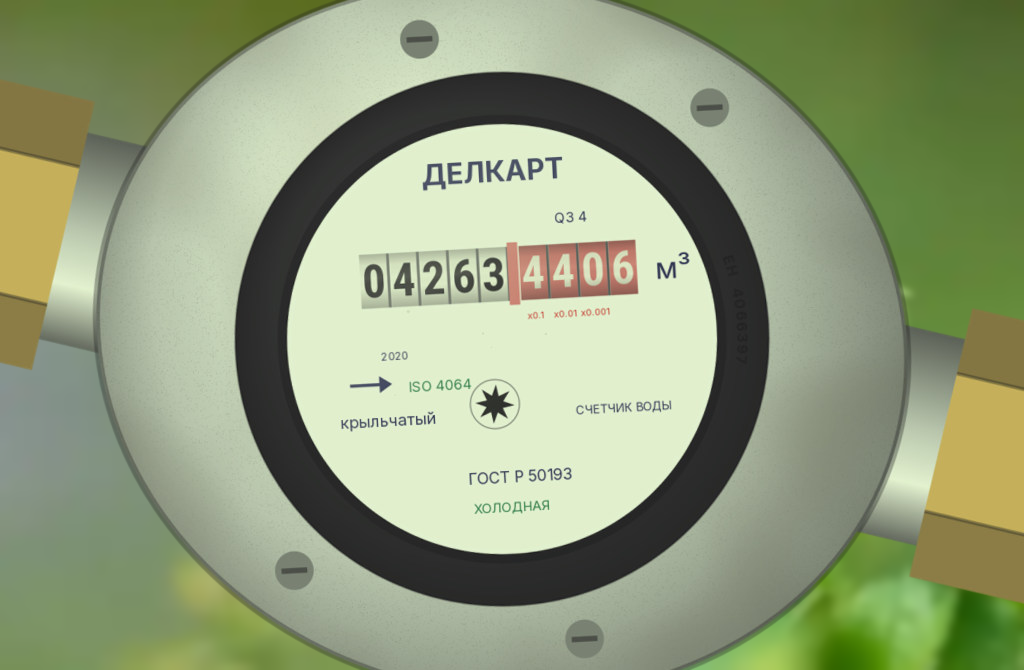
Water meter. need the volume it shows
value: 4263.4406 m³
